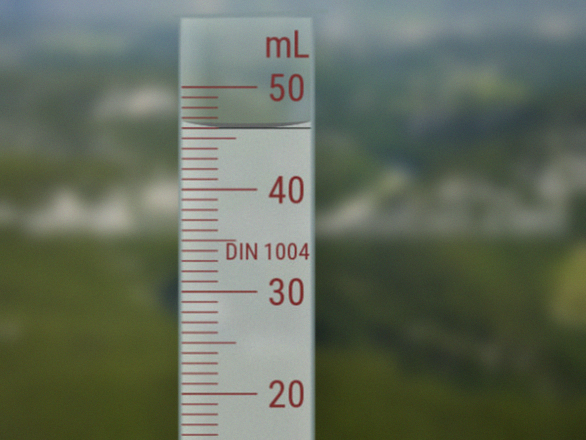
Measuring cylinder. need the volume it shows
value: 46 mL
